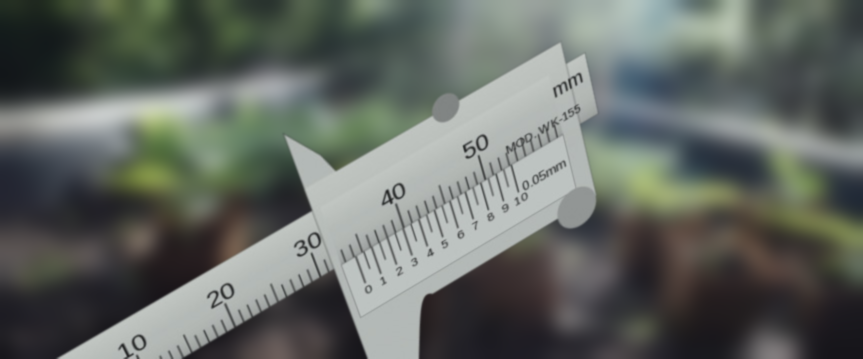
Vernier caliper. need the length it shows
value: 34.2 mm
